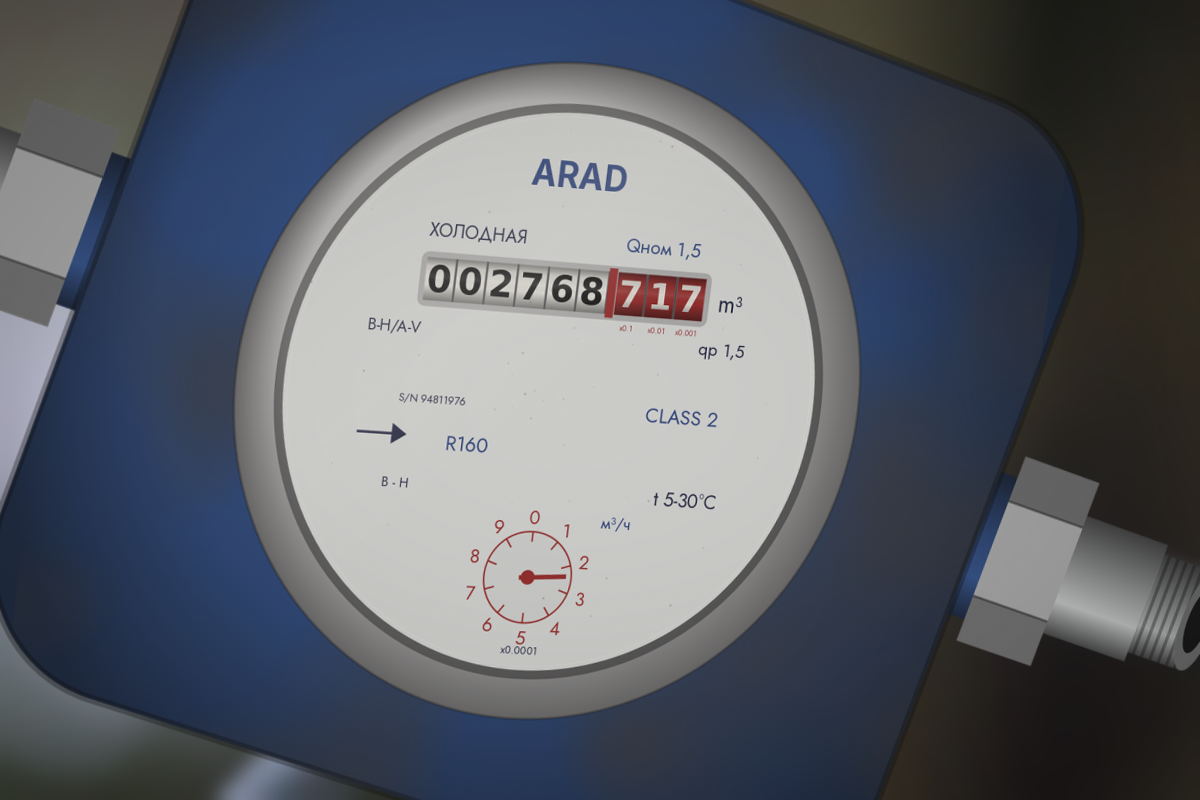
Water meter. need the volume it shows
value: 2768.7172 m³
